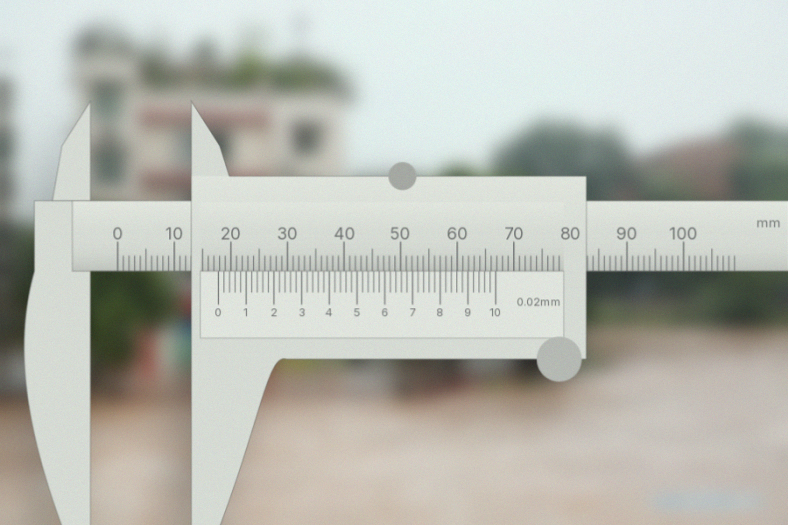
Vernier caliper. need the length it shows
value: 17.8 mm
